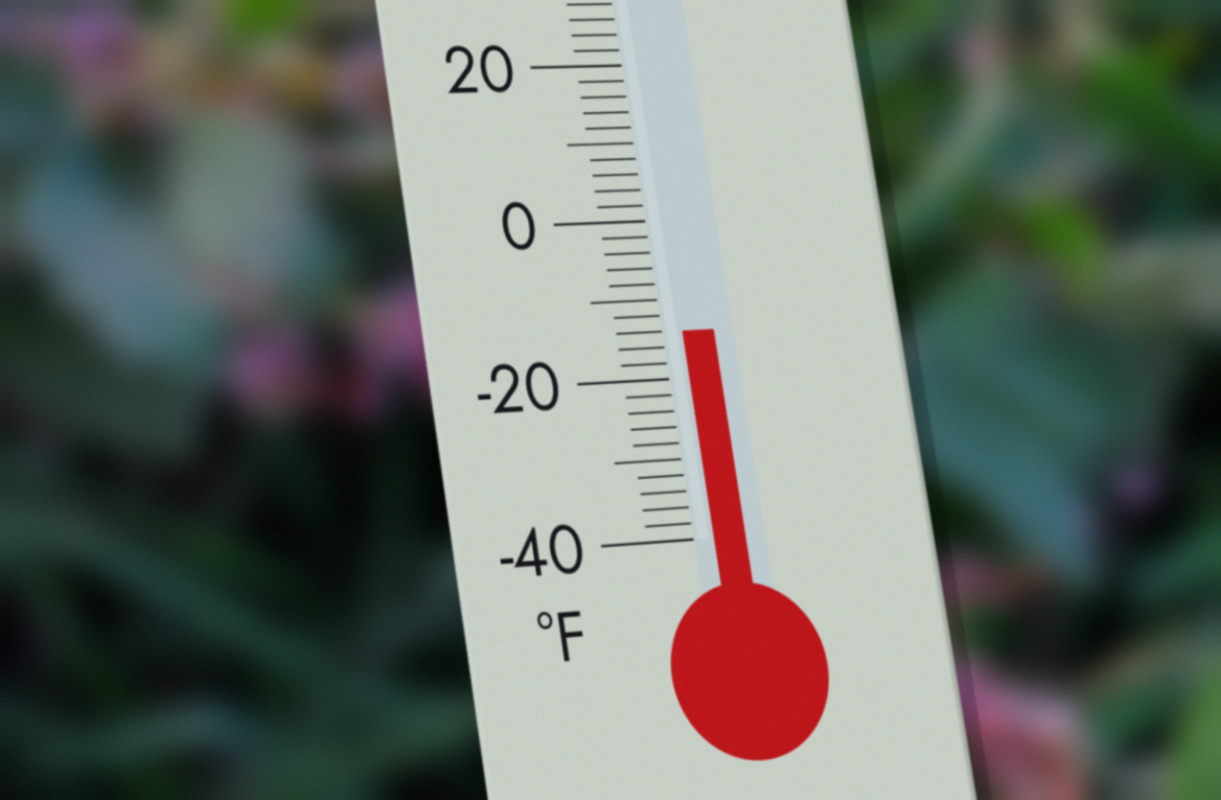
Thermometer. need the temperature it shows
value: -14 °F
